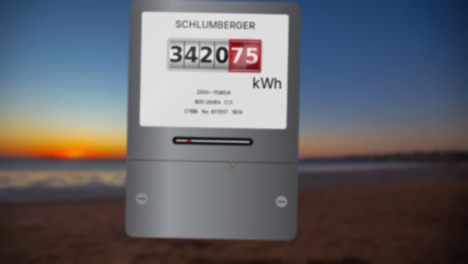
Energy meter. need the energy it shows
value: 3420.75 kWh
